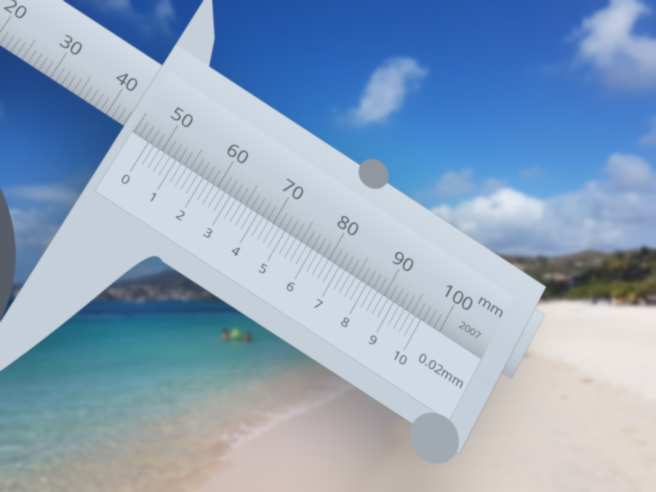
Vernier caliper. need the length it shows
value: 47.6 mm
